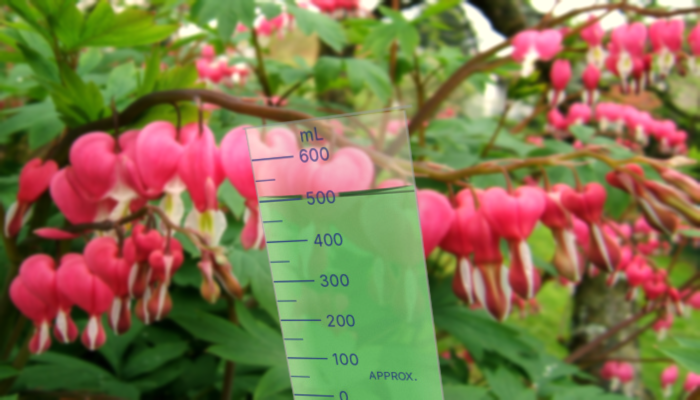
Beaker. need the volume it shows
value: 500 mL
